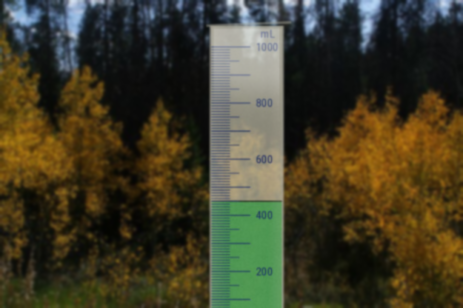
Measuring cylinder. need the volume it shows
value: 450 mL
